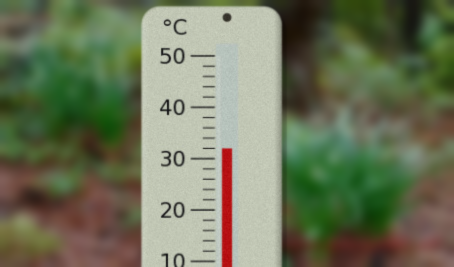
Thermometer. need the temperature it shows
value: 32 °C
